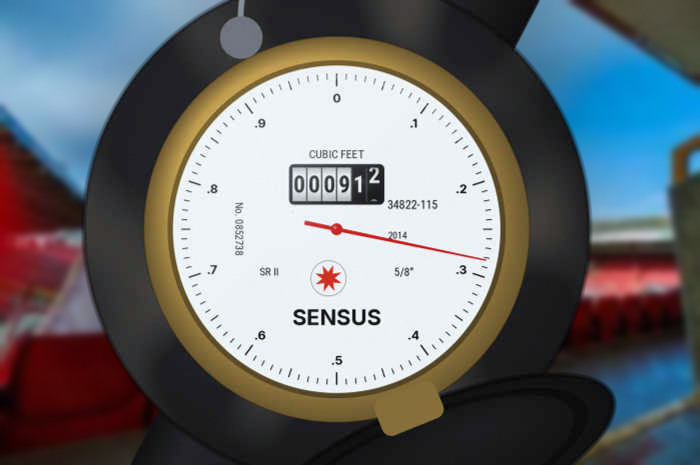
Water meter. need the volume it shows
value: 912.28 ft³
